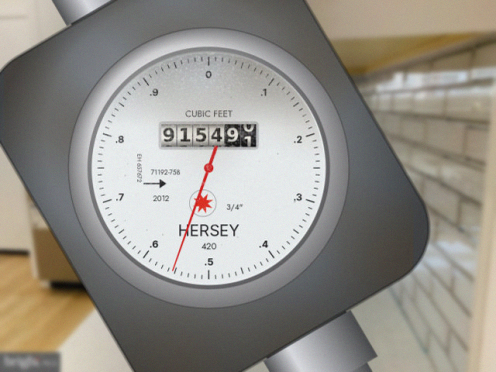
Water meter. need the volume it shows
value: 915490.55 ft³
